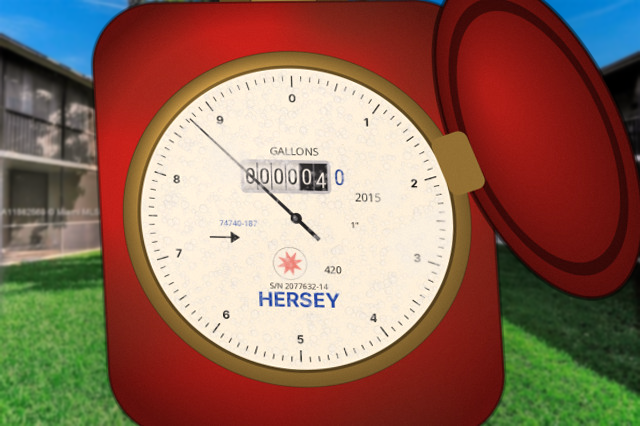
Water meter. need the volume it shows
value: 38.7 gal
